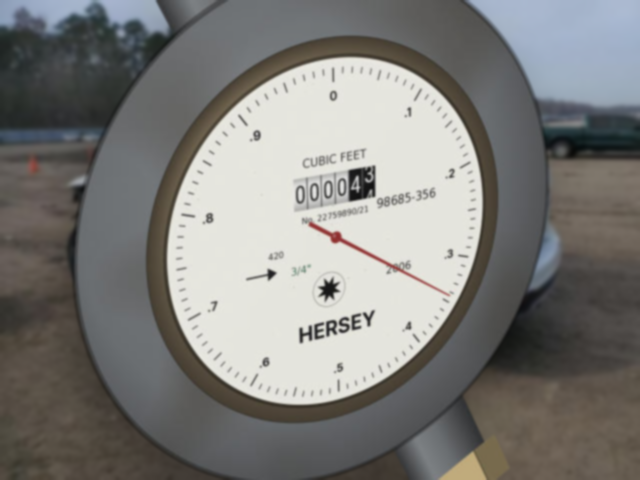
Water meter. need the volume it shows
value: 43.34 ft³
